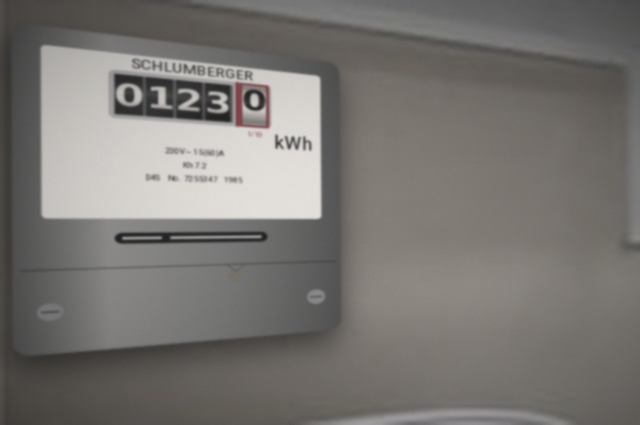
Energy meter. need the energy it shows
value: 123.0 kWh
